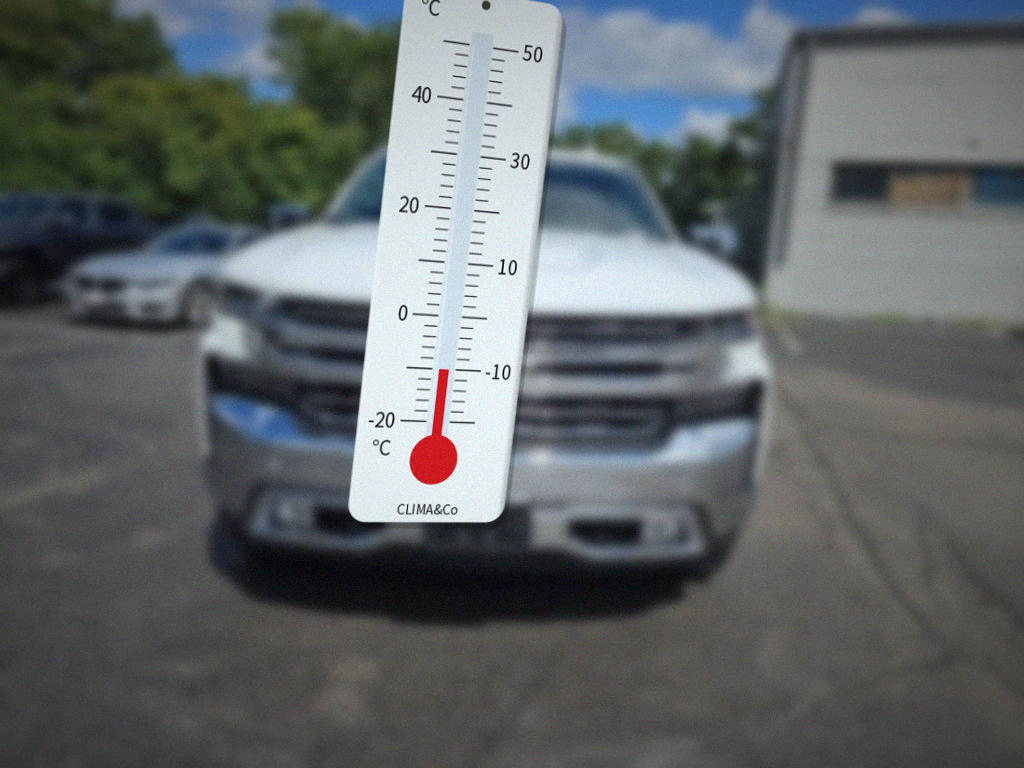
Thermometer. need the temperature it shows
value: -10 °C
